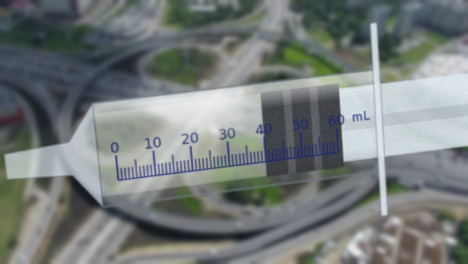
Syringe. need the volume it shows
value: 40 mL
